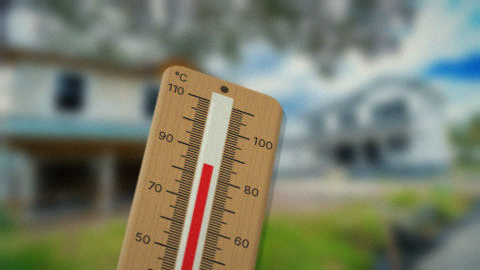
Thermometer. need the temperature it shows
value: 85 °C
